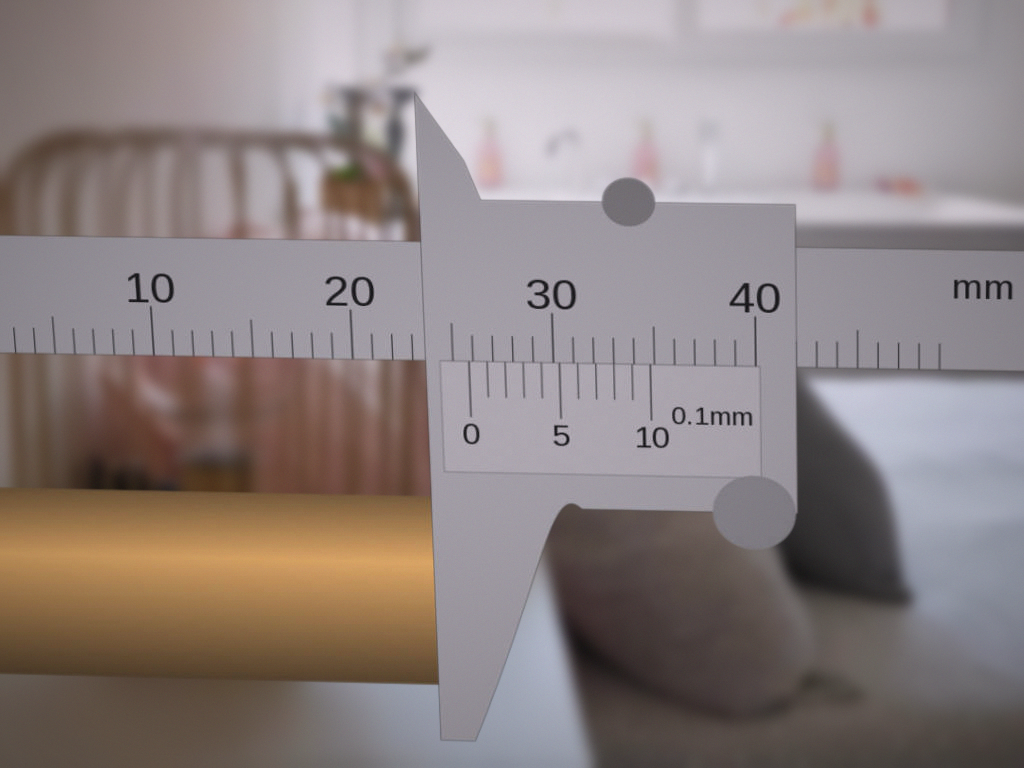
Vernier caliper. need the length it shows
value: 25.8 mm
